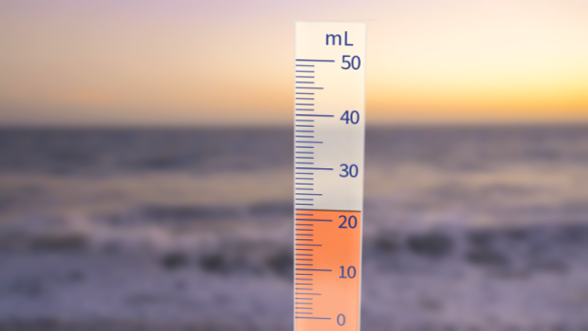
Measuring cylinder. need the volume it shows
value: 22 mL
